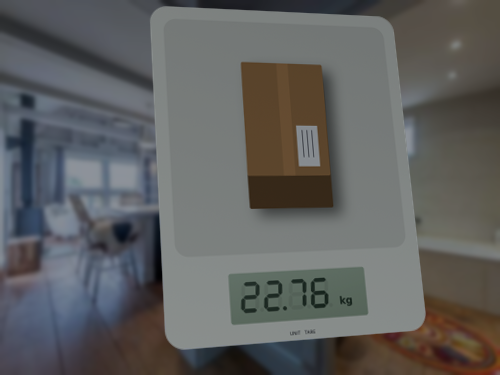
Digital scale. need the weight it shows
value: 22.76 kg
